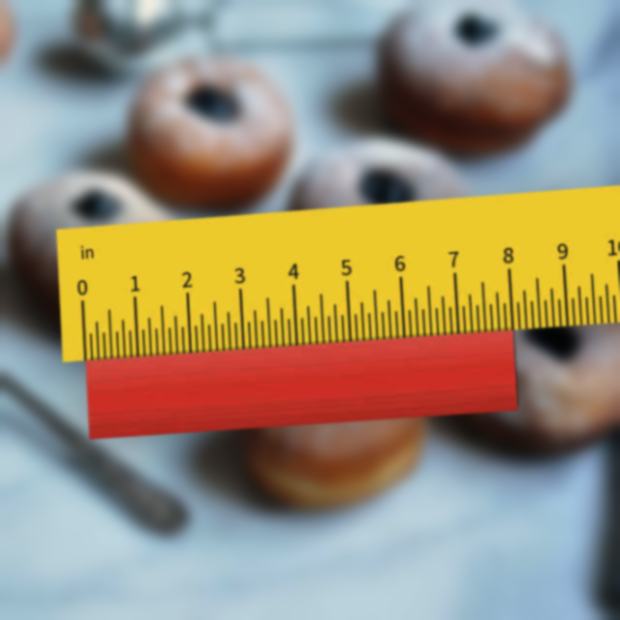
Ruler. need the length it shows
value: 8 in
